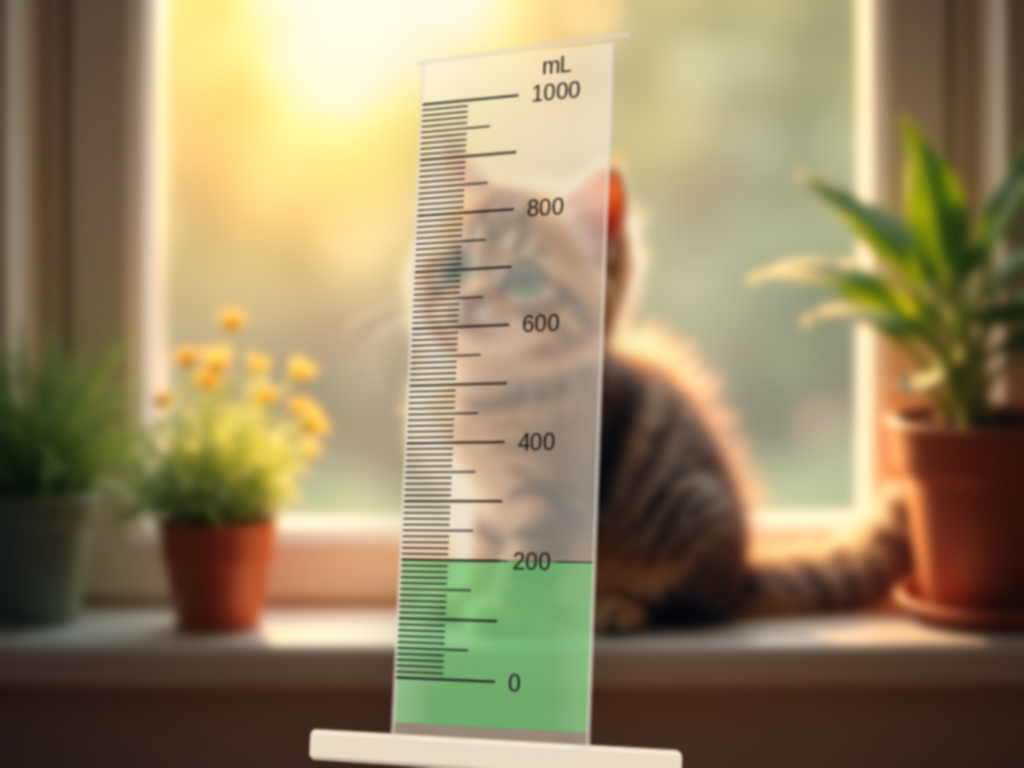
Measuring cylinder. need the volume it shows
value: 200 mL
